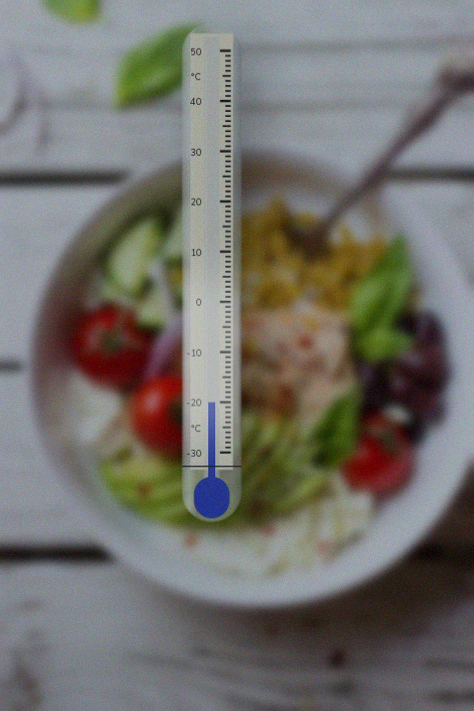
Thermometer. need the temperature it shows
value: -20 °C
